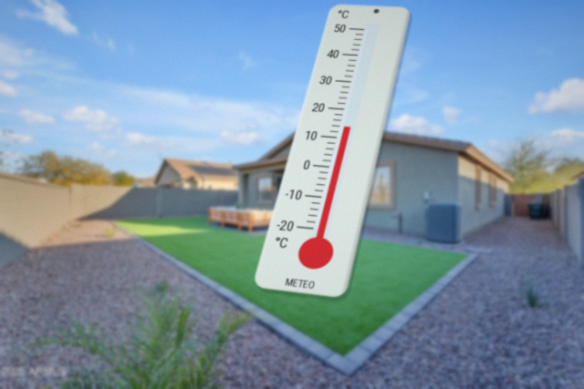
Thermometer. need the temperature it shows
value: 14 °C
